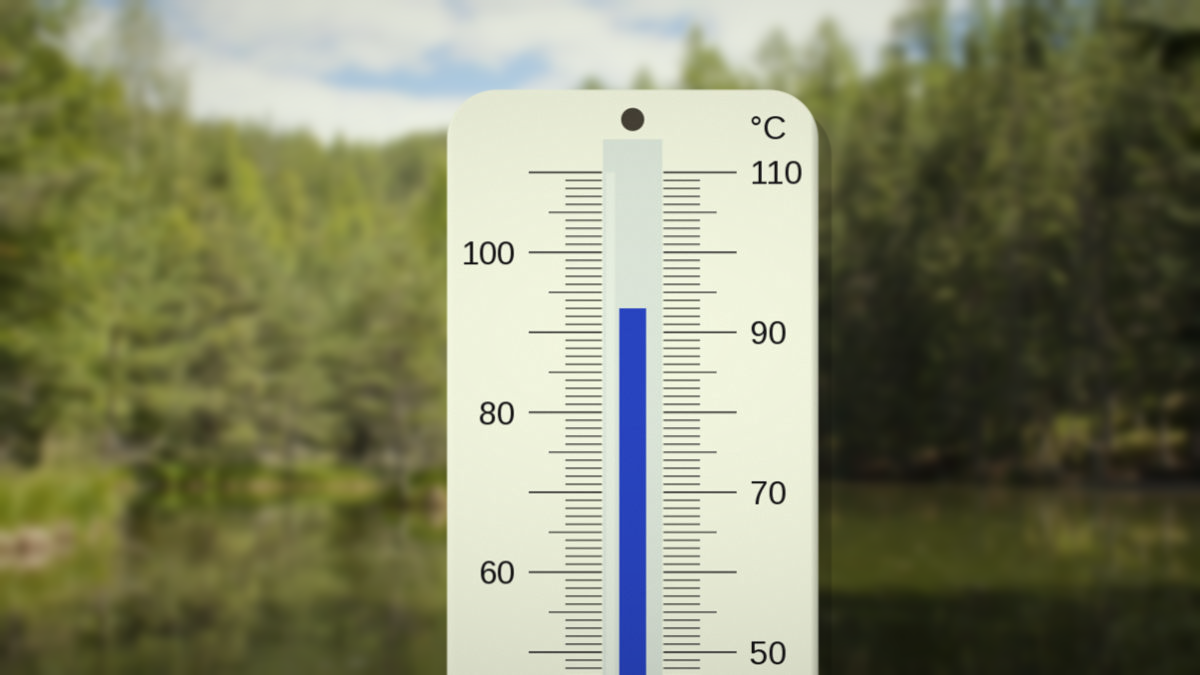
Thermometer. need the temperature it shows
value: 93 °C
